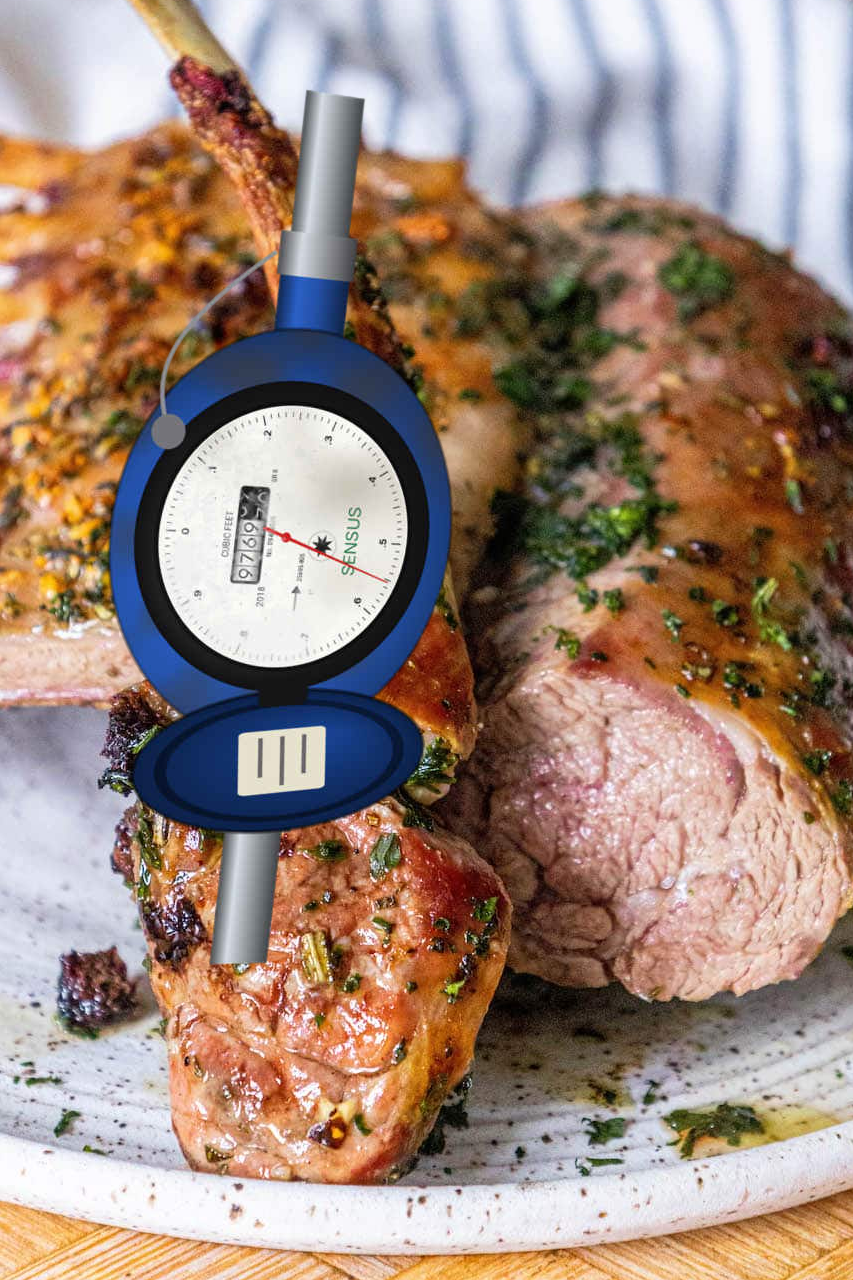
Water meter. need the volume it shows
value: 976969.55 ft³
